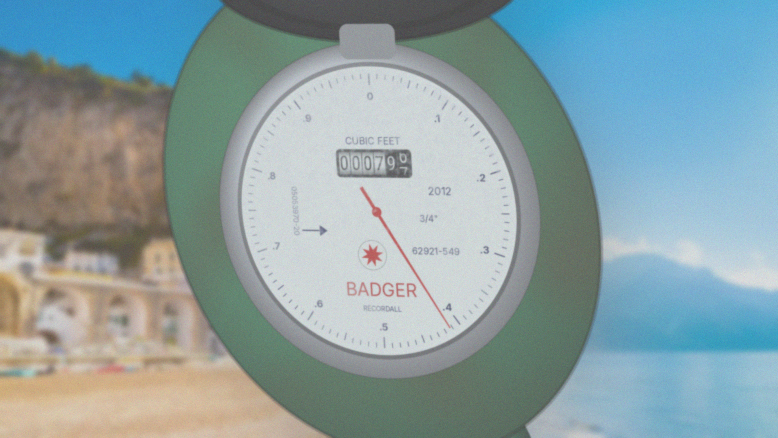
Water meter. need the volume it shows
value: 796.41 ft³
